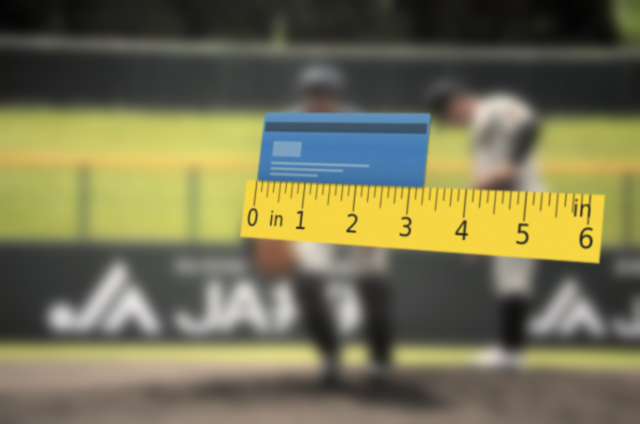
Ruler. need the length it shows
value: 3.25 in
